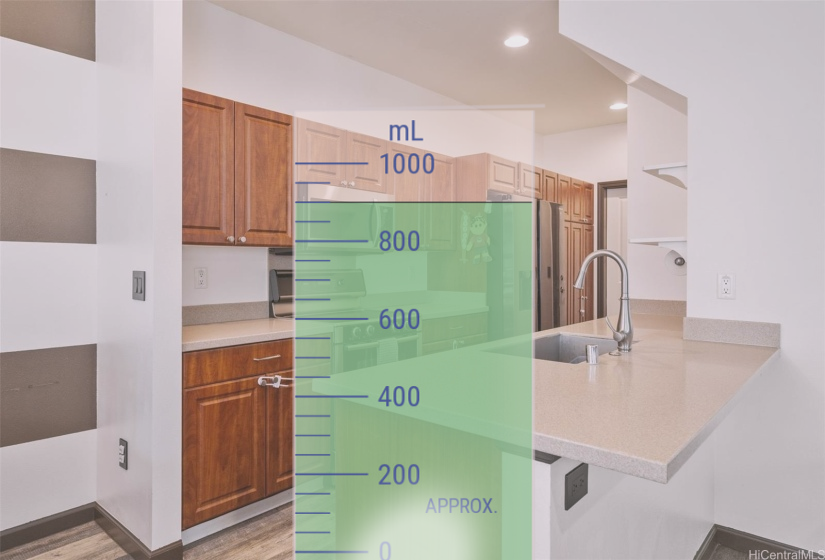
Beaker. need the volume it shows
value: 900 mL
